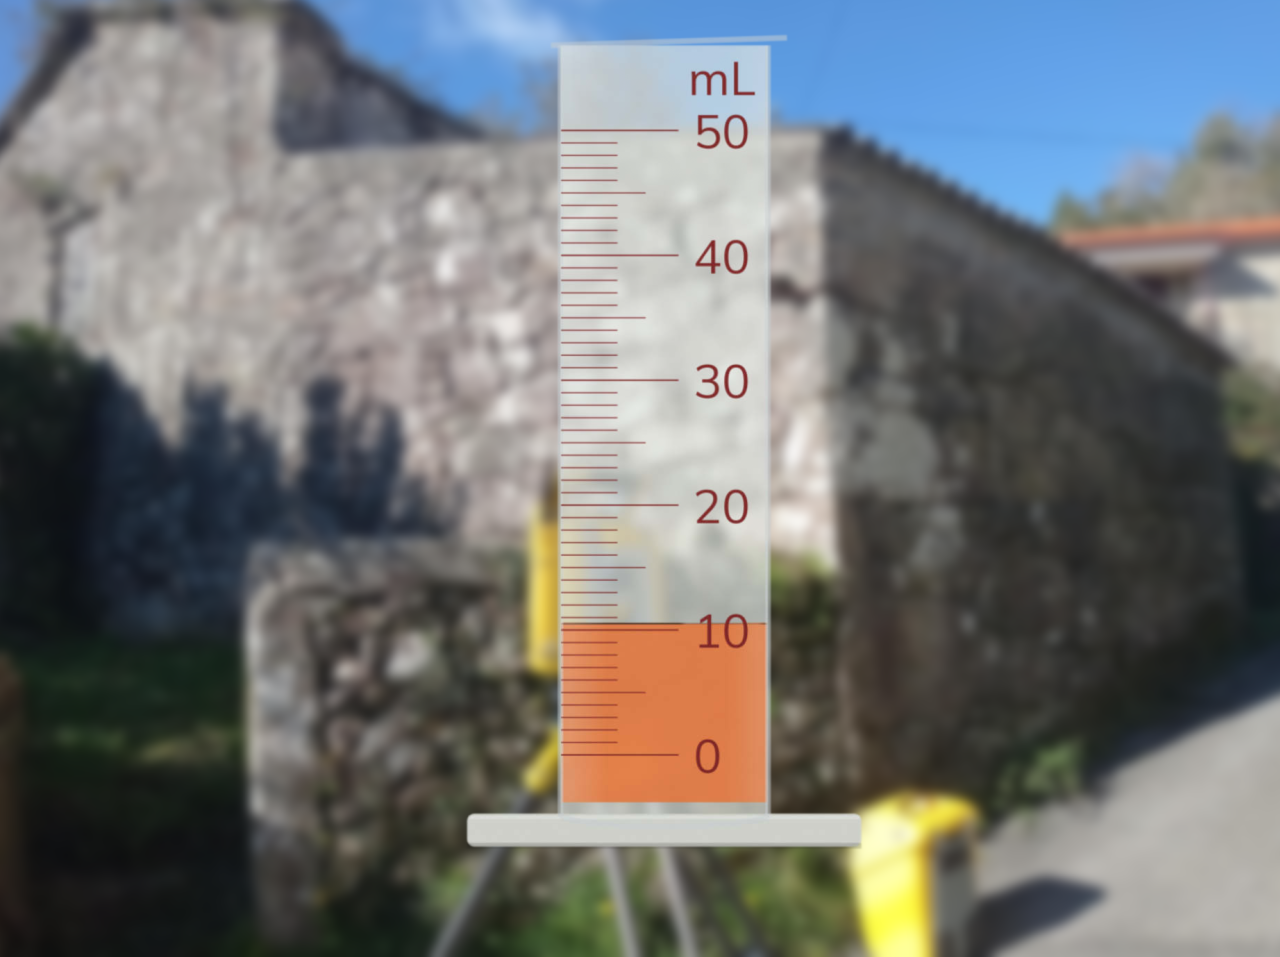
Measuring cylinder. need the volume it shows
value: 10.5 mL
